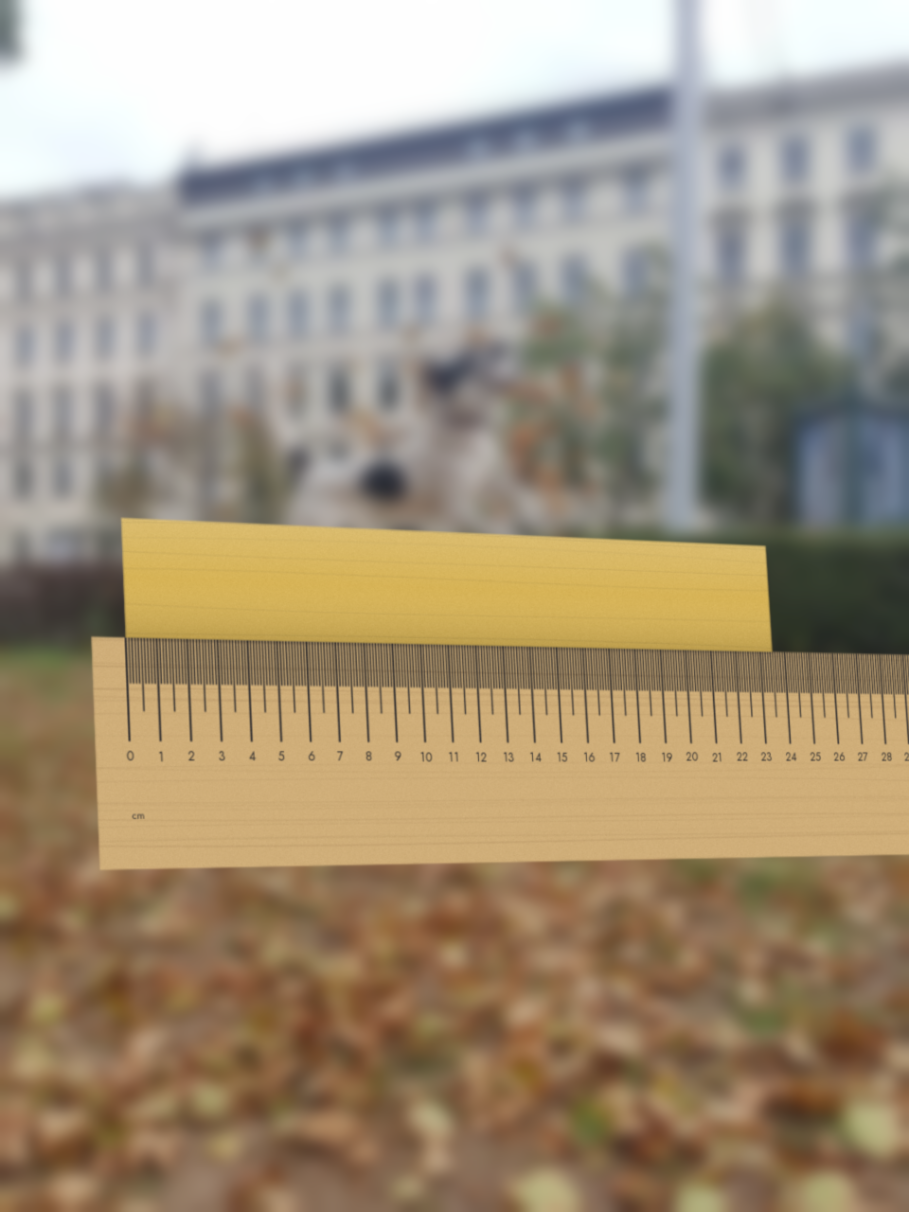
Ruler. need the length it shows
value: 23.5 cm
